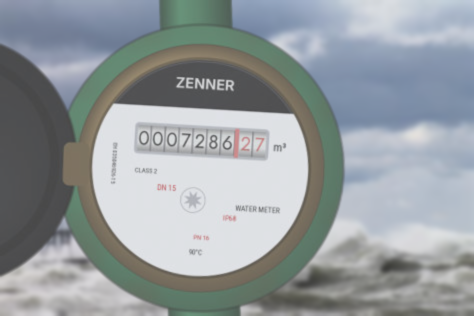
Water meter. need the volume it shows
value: 7286.27 m³
